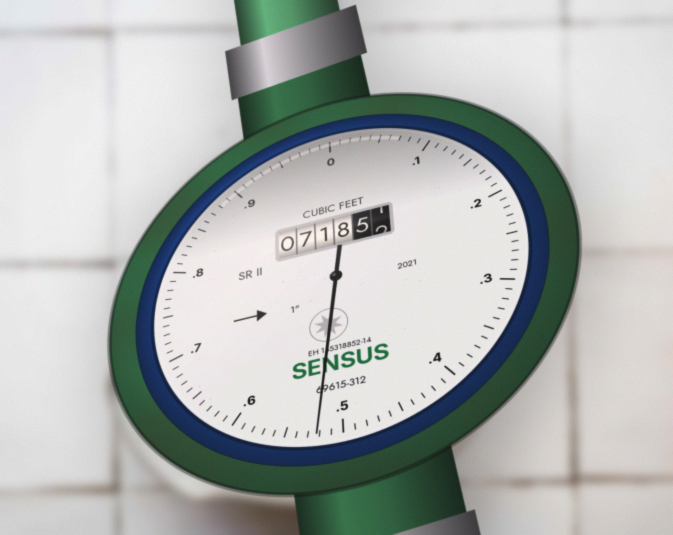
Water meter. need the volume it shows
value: 71851.52 ft³
